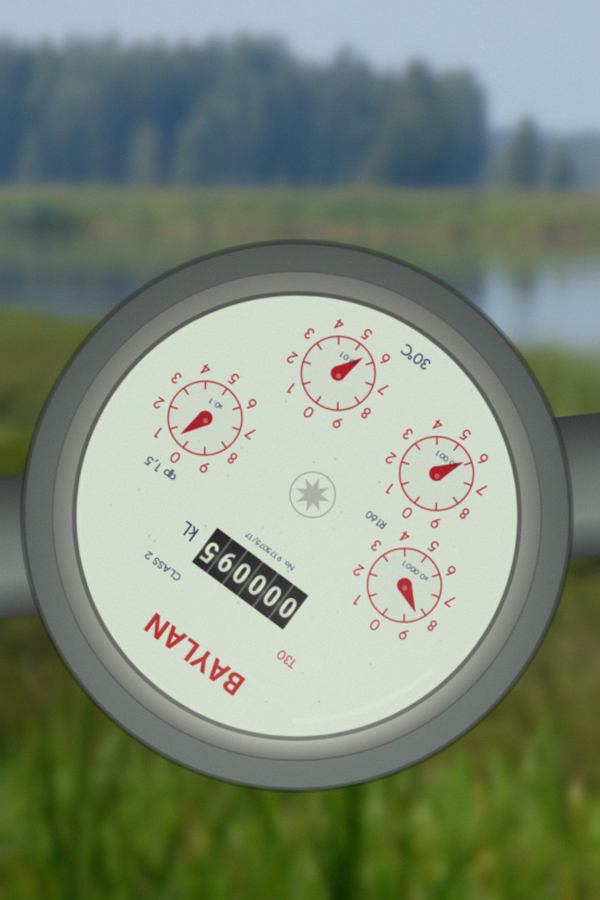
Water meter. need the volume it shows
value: 95.0558 kL
